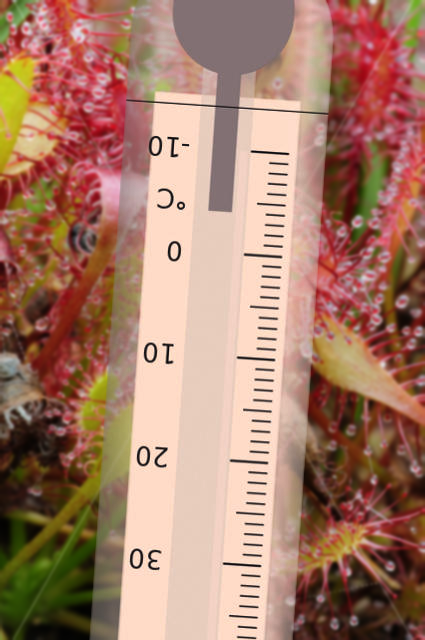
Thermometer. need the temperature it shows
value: -4 °C
